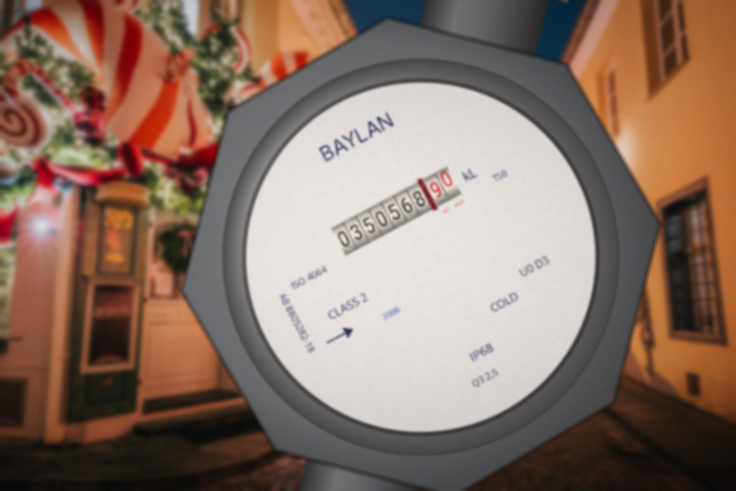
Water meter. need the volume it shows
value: 350568.90 kL
